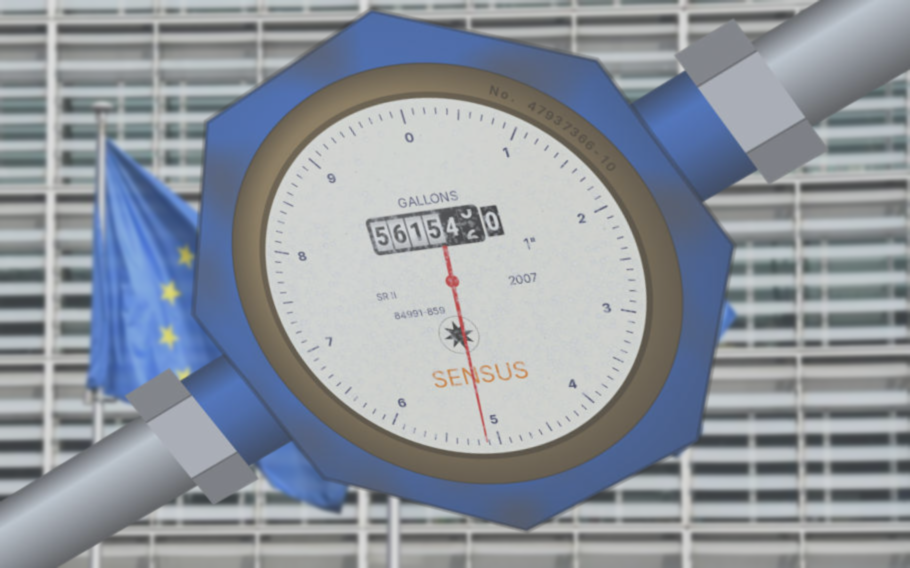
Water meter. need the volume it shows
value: 5615455.1 gal
